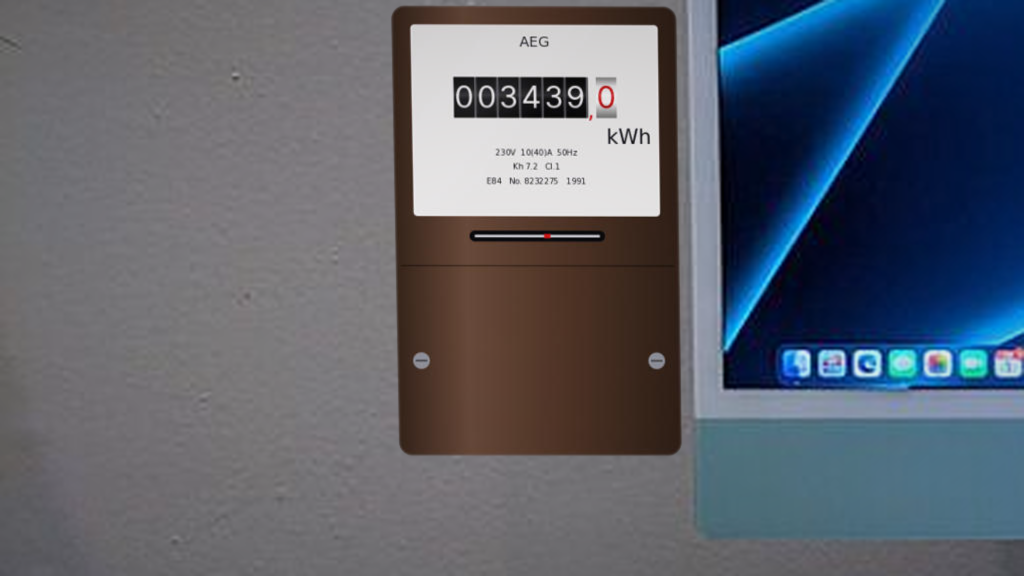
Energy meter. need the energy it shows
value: 3439.0 kWh
